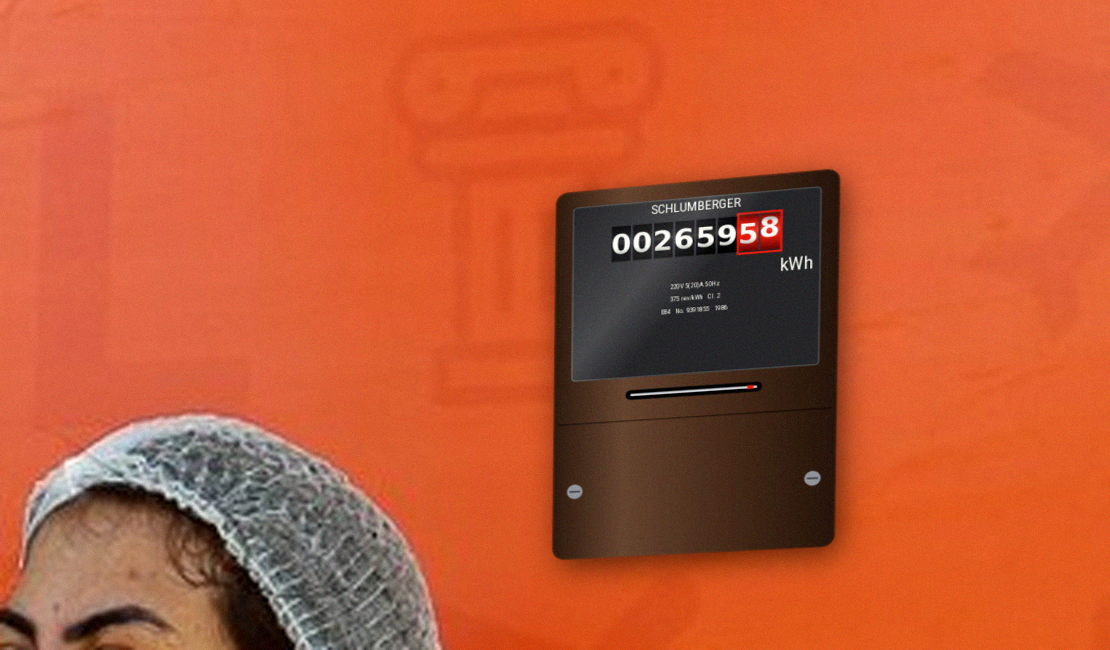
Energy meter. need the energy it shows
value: 2659.58 kWh
